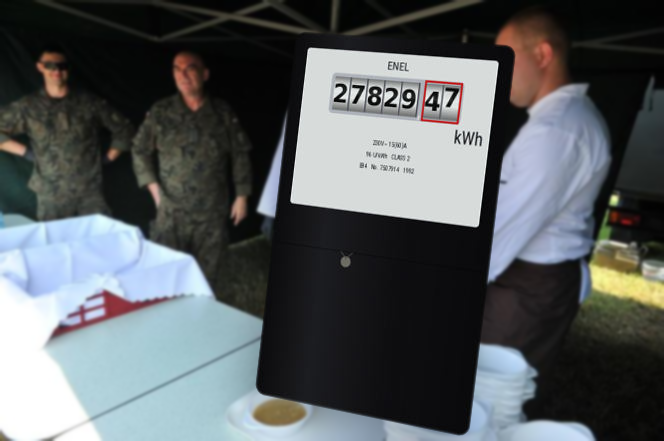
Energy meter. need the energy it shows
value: 27829.47 kWh
